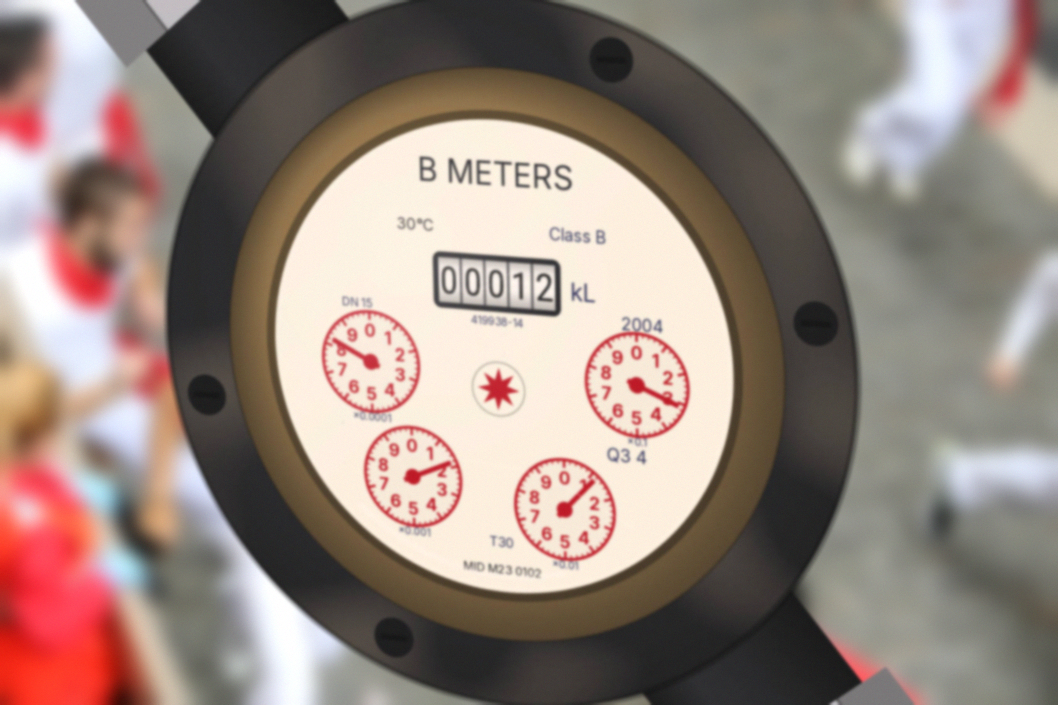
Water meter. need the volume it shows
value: 12.3118 kL
